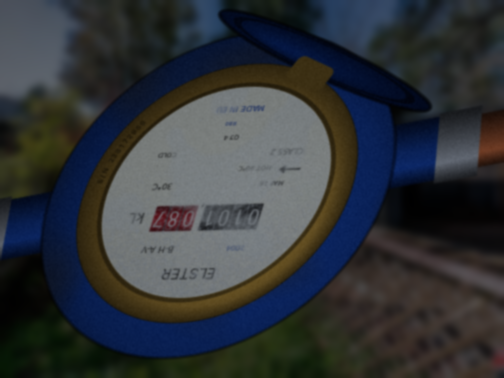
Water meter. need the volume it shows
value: 101.087 kL
